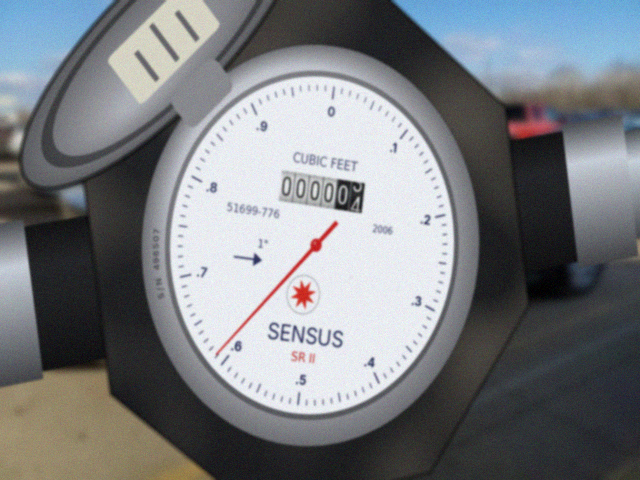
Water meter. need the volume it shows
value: 3.61 ft³
